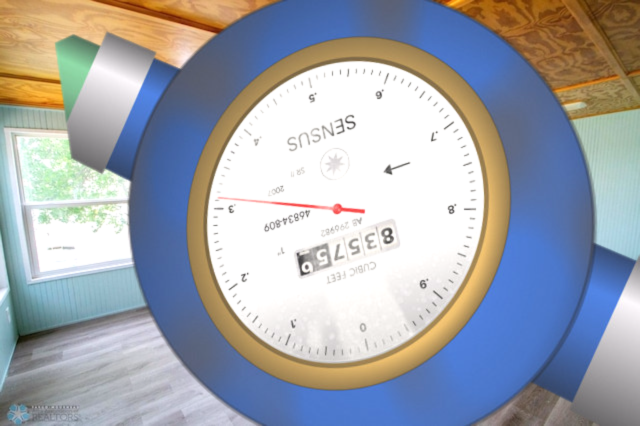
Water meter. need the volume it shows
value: 835756.31 ft³
